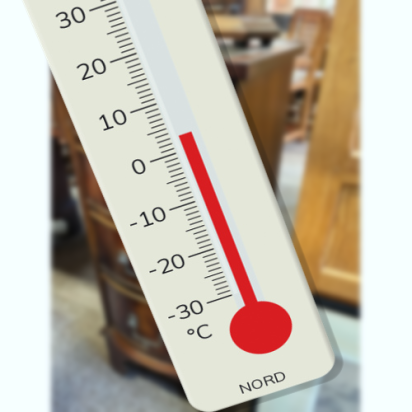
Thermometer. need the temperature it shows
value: 3 °C
